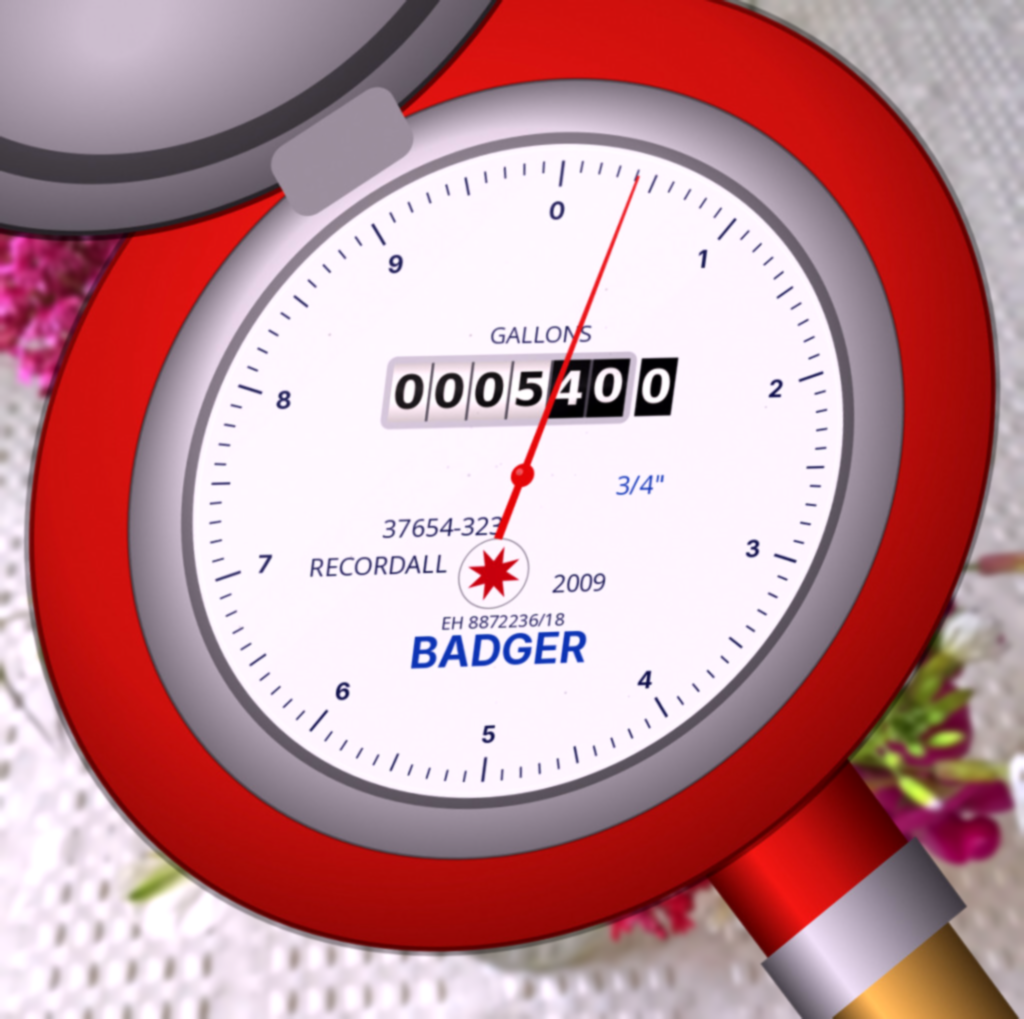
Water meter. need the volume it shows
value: 5400.4 gal
